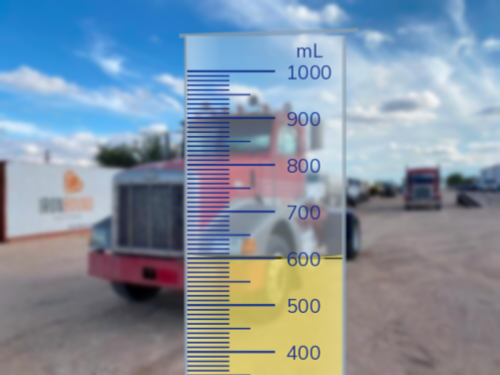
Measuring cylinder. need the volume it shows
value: 600 mL
